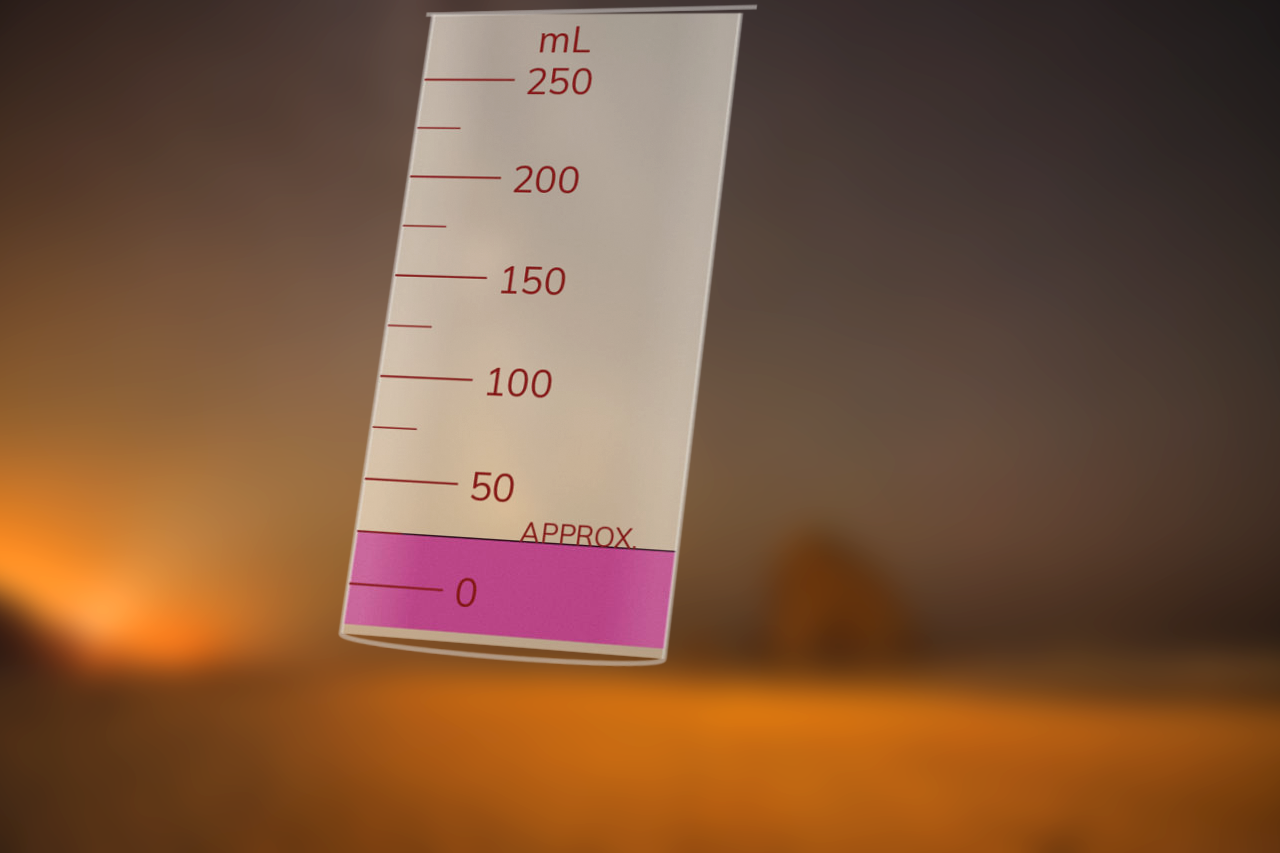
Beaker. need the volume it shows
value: 25 mL
